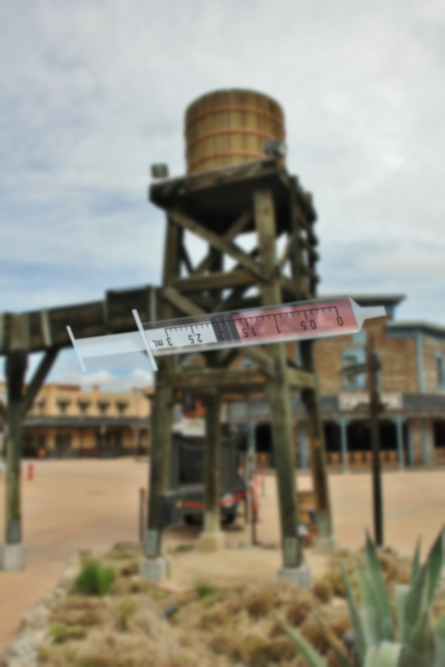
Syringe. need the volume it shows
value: 1.7 mL
